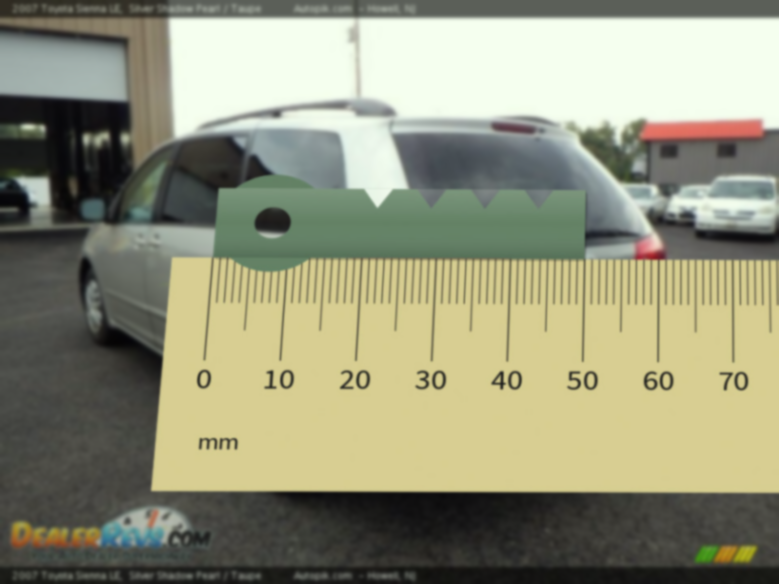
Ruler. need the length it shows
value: 50 mm
